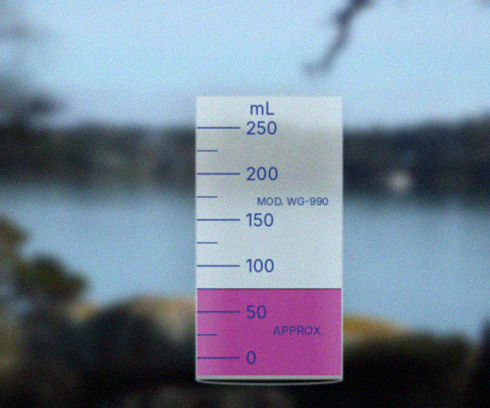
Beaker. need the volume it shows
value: 75 mL
